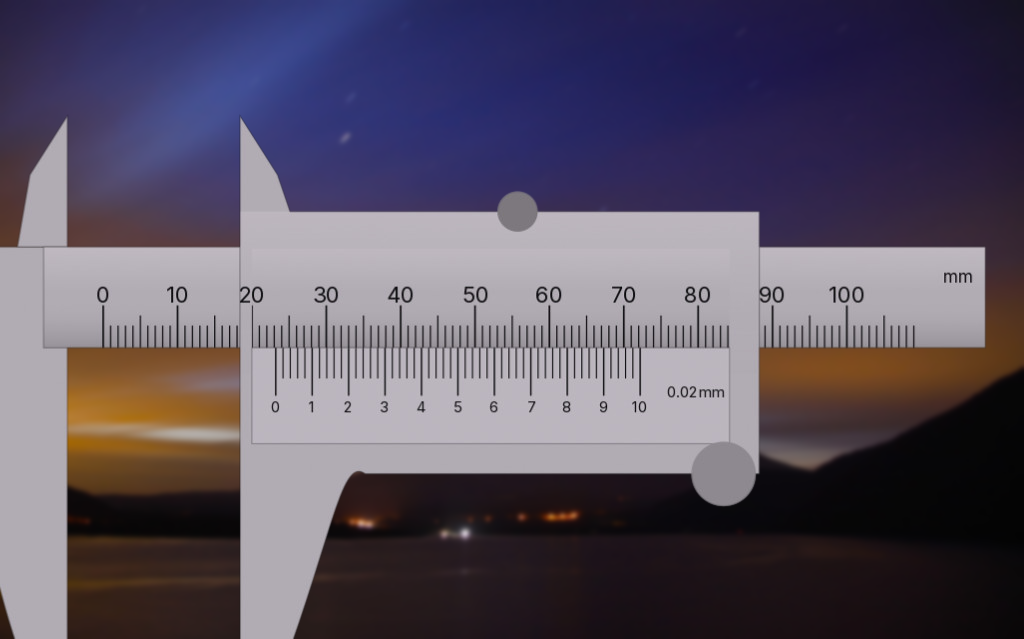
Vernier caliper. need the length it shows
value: 23.2 mm
